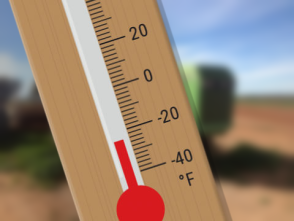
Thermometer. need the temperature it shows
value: -24 °F
